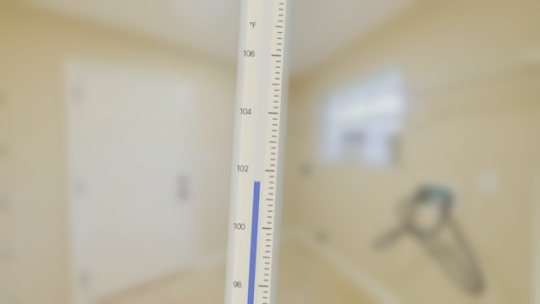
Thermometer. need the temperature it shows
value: 101.6 °F
